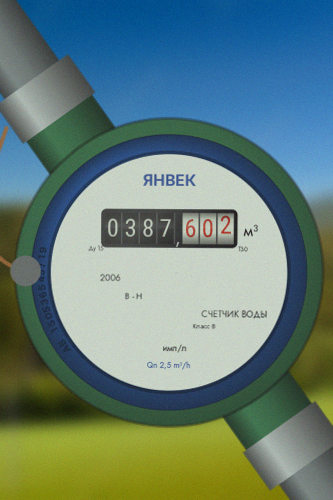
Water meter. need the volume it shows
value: 387.602 m³
